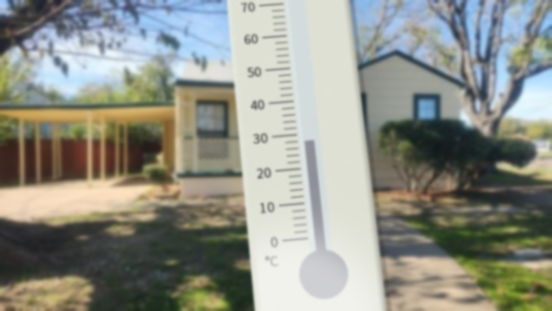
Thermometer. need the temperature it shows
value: 28 °C
